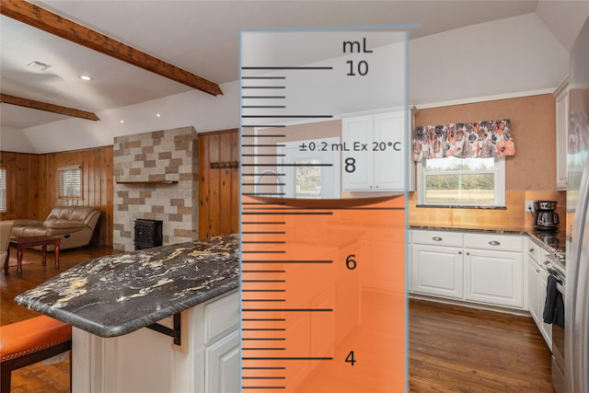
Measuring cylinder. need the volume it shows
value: 7.1 mL
